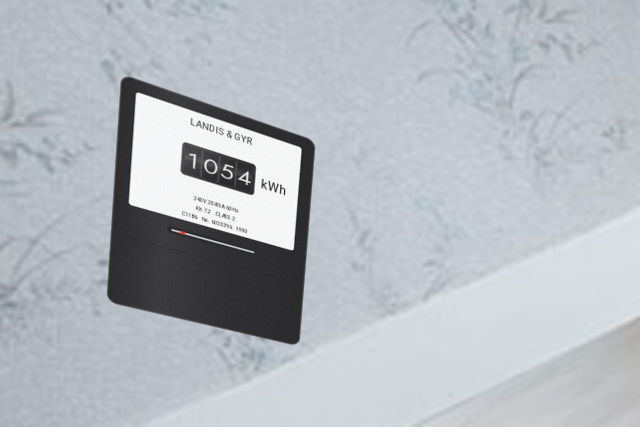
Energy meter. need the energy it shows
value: 1054 kWh
